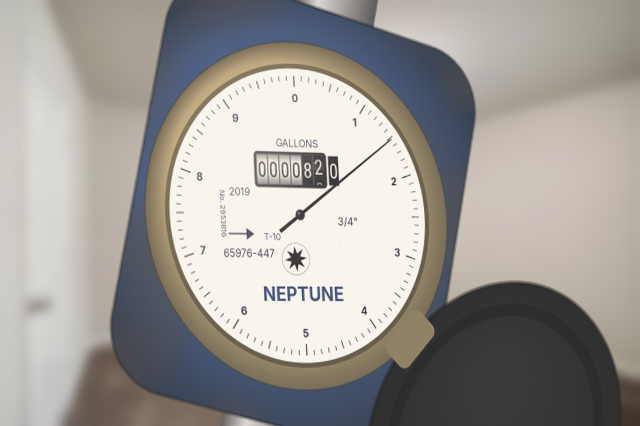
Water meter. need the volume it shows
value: 821.5 gal
